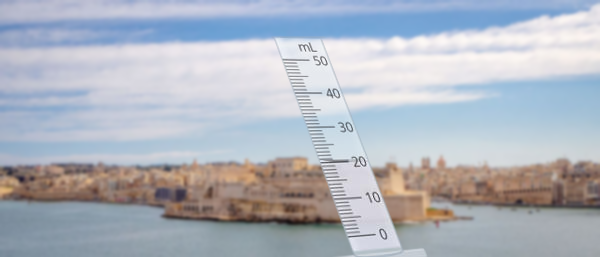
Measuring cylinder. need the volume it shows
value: 20 mL
